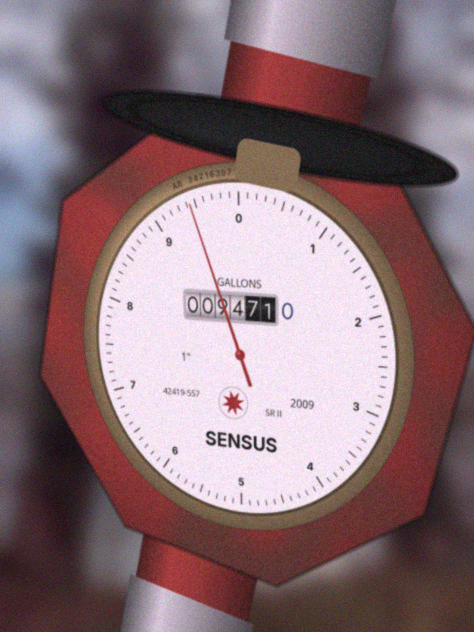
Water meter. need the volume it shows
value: 94709.4 gal
